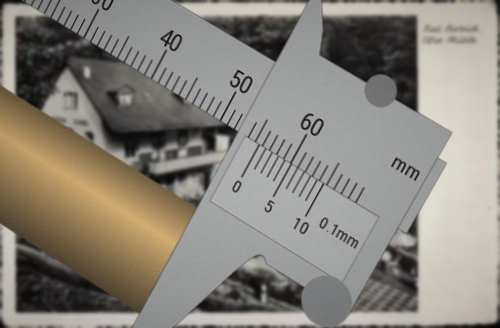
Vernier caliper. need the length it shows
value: 55.6 mm
